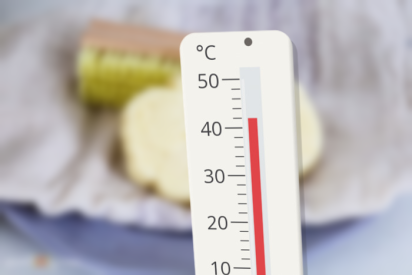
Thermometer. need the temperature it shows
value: 42 °C
